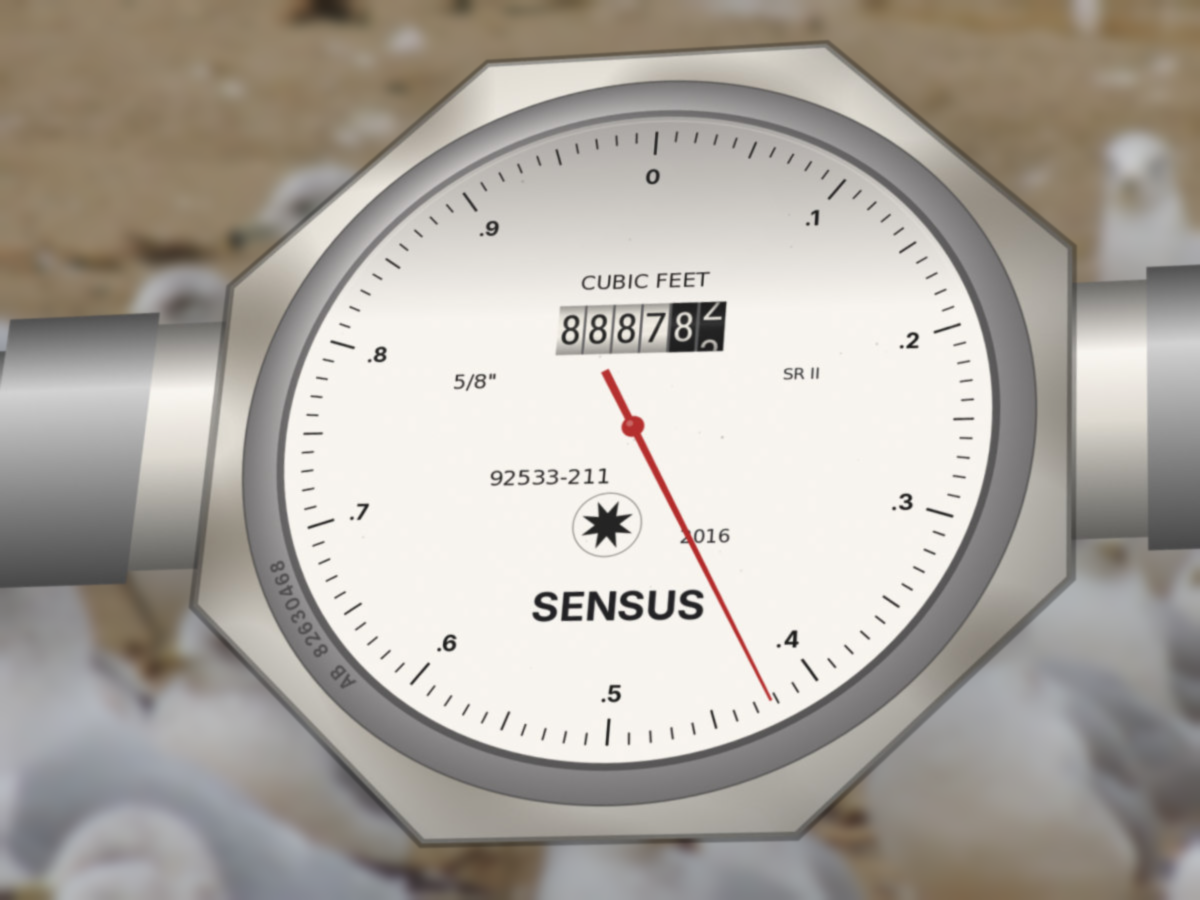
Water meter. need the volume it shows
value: 888782.42 ft³
